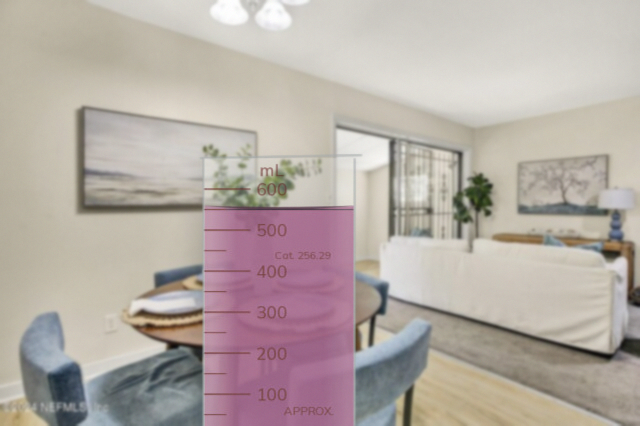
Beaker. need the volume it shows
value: 550 mL
